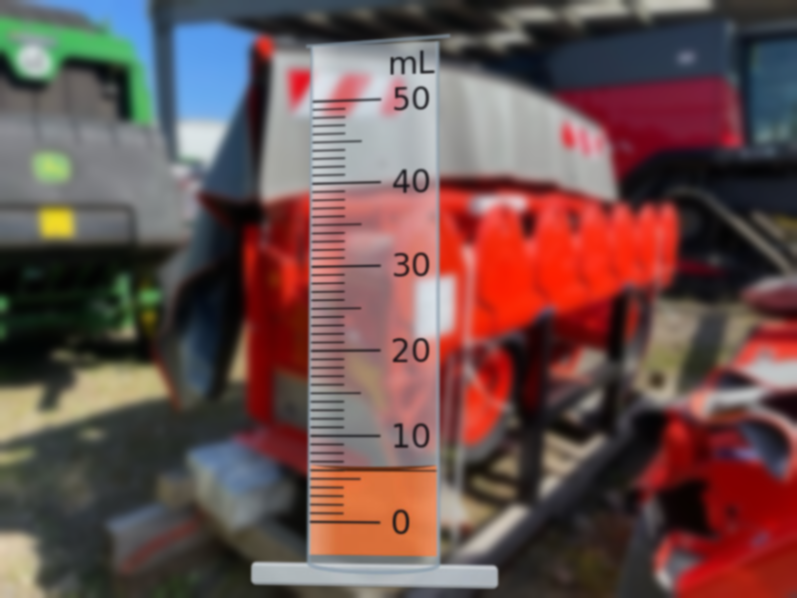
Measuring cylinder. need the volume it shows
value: 6 mL
